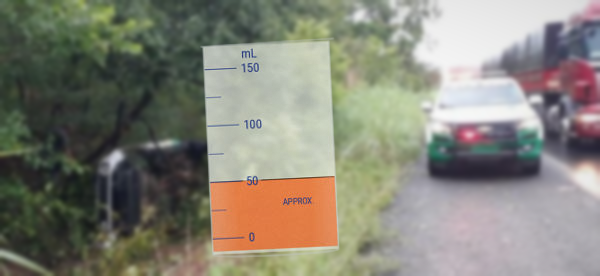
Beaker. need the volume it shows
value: 50 mL
